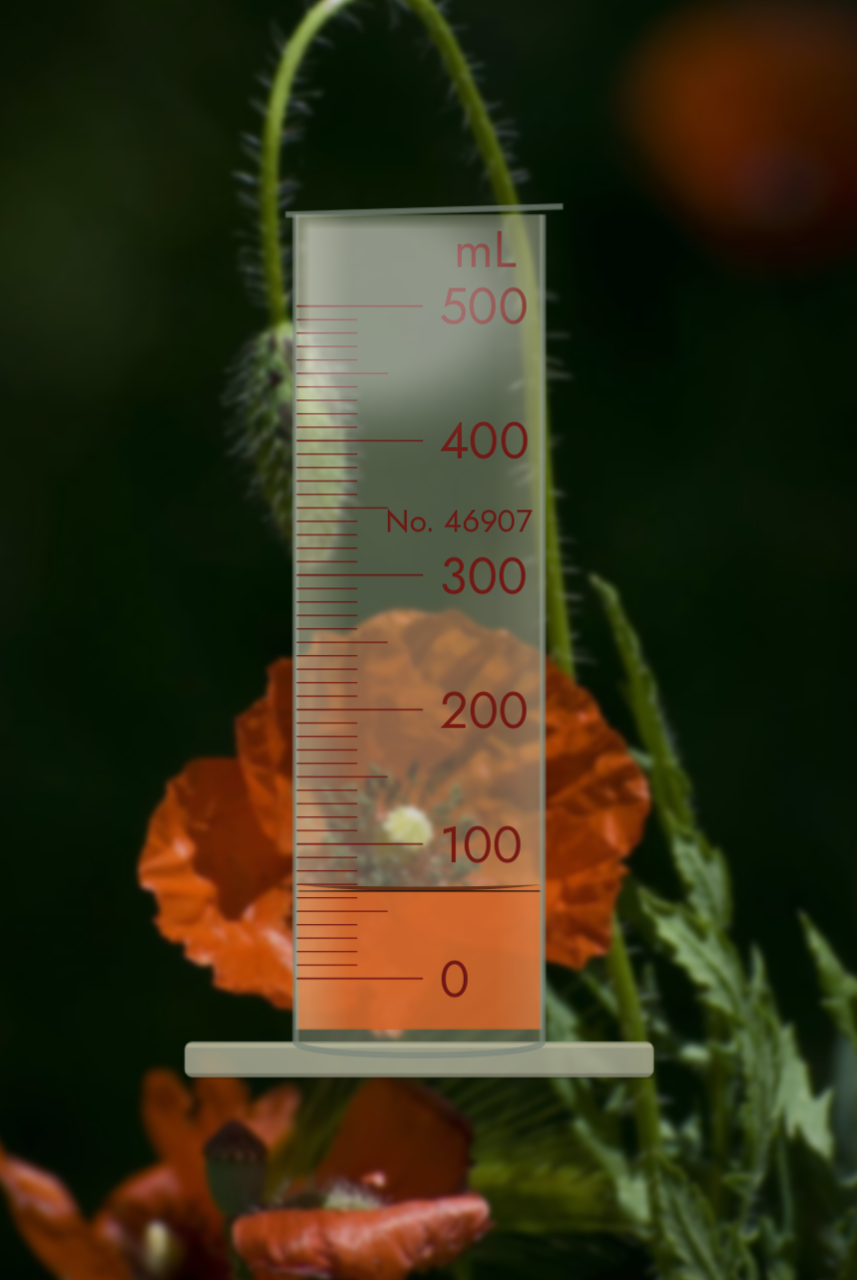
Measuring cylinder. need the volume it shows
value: 65 mL
